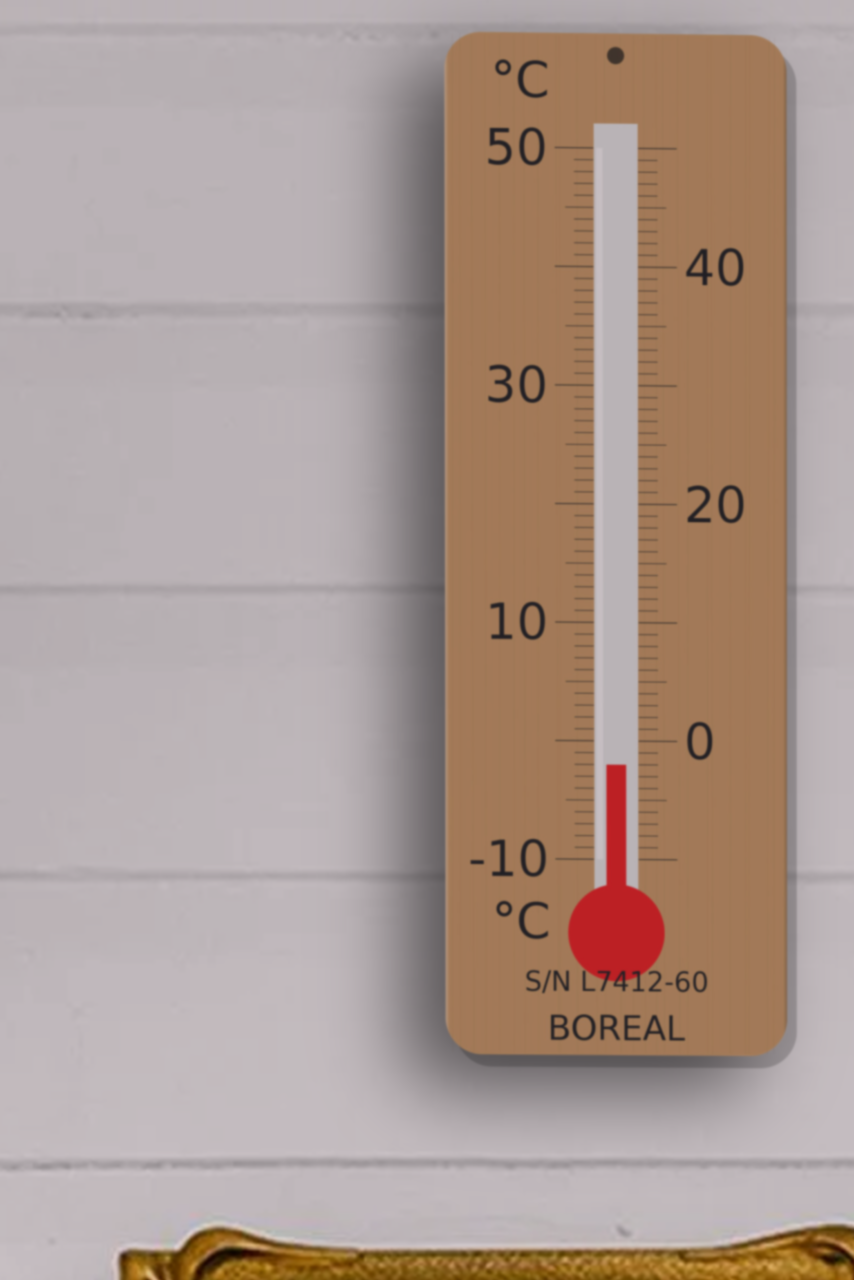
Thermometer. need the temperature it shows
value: -2 °C
